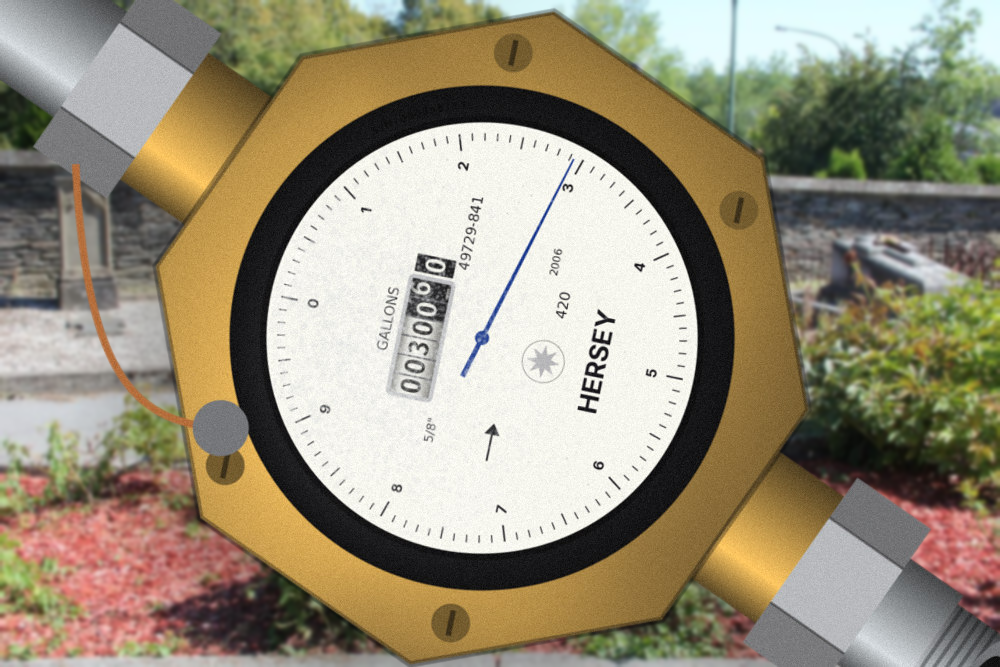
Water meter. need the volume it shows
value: 30062.9 gal
